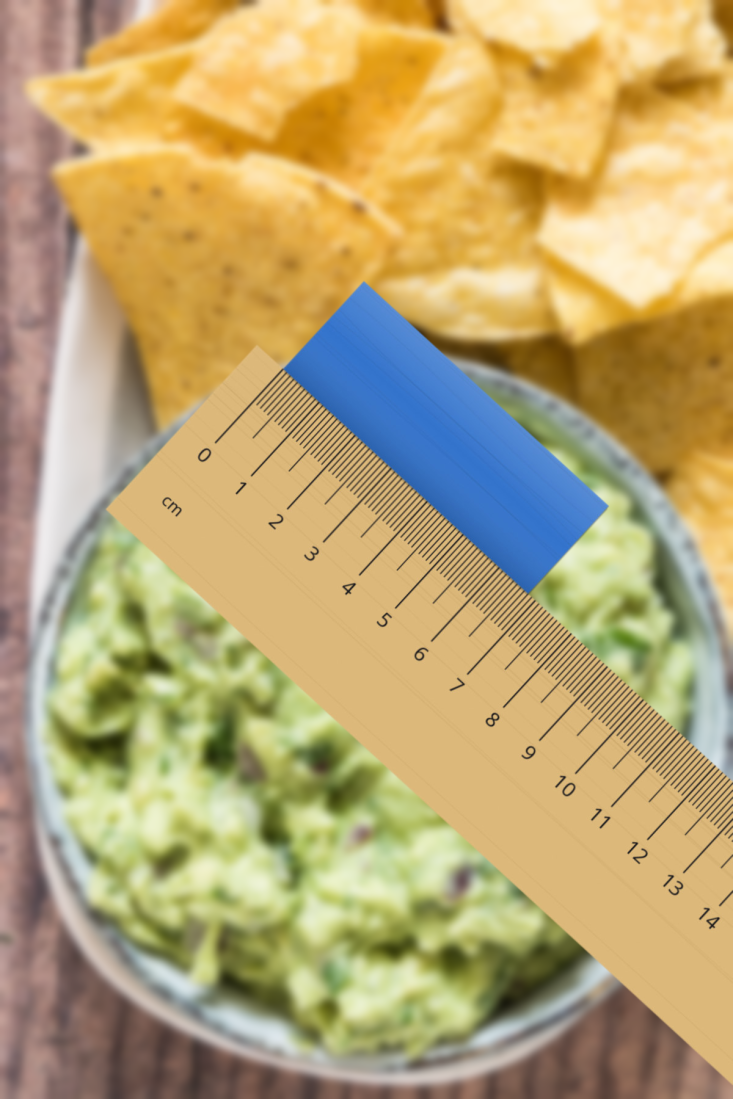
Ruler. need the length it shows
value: 6.8 cm
